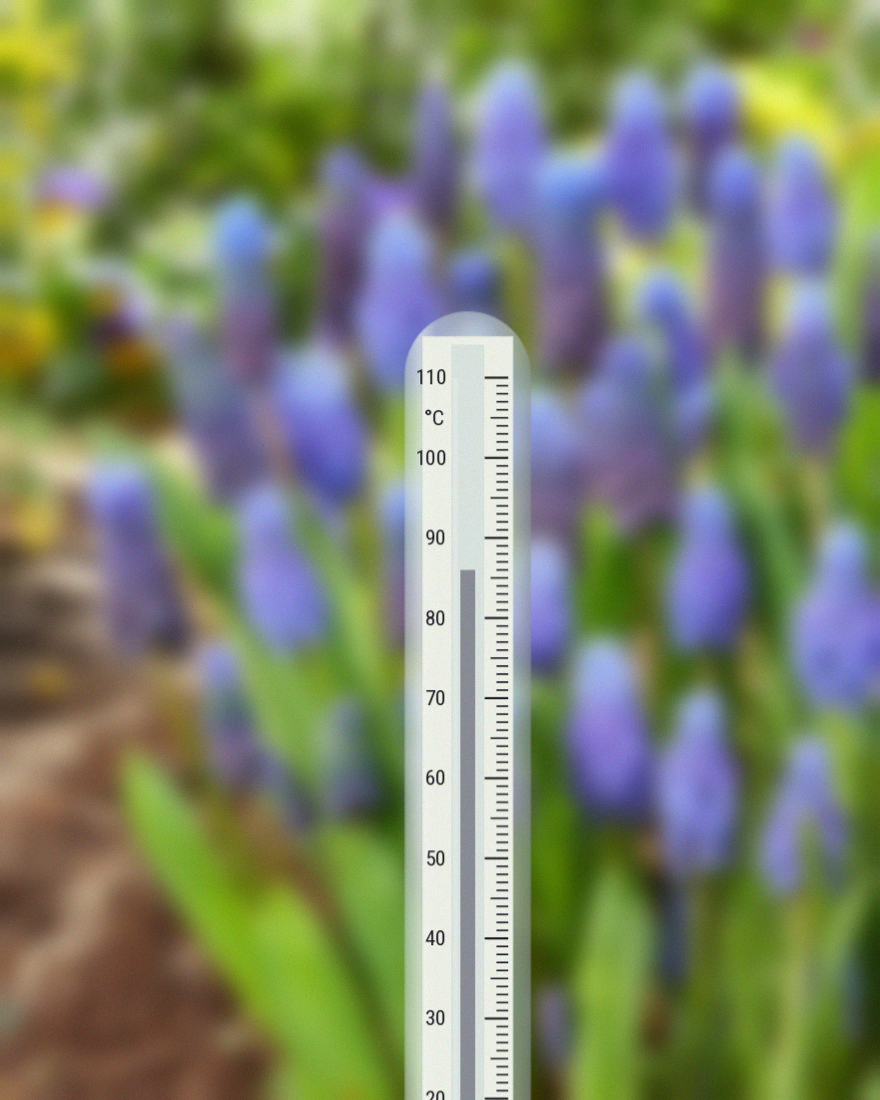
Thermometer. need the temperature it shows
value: 86 °C
